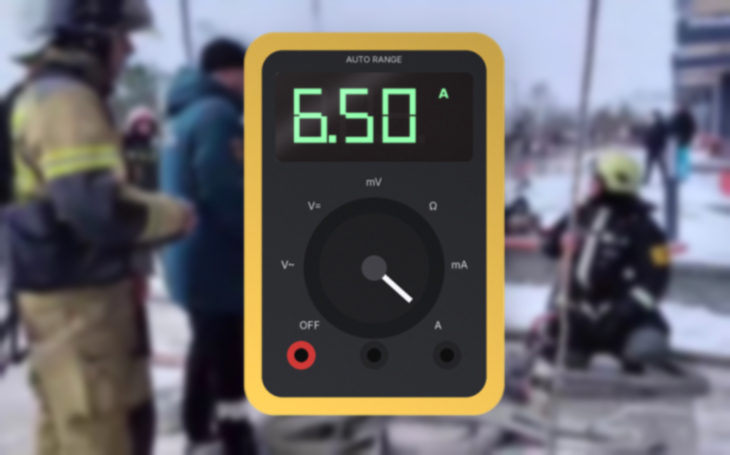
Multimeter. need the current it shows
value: 6.50 A
